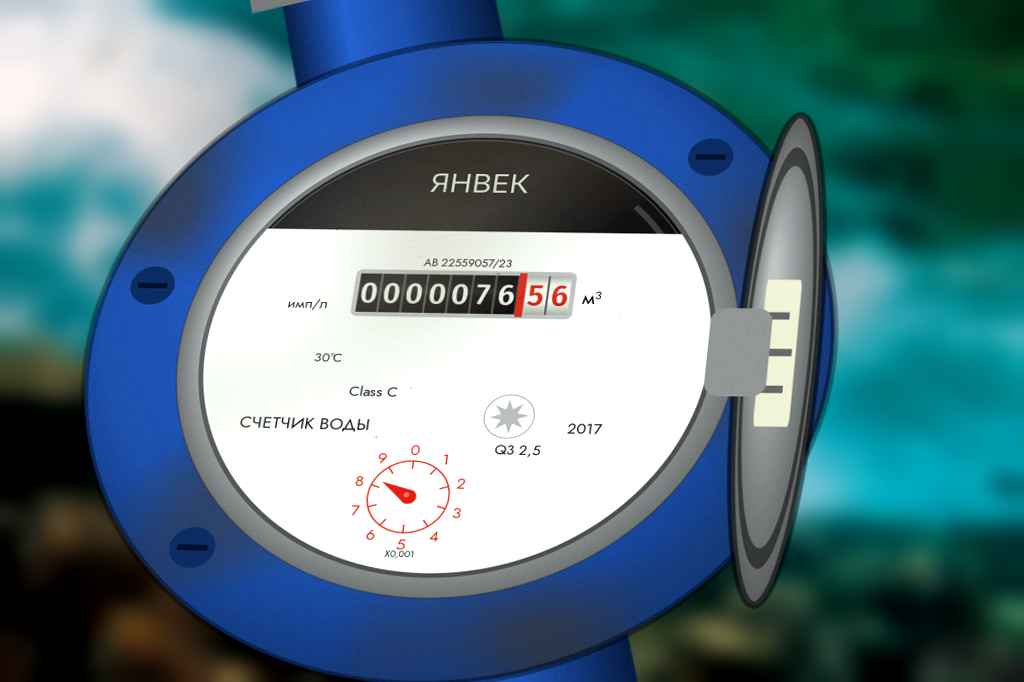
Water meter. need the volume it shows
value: 76.568 m³
